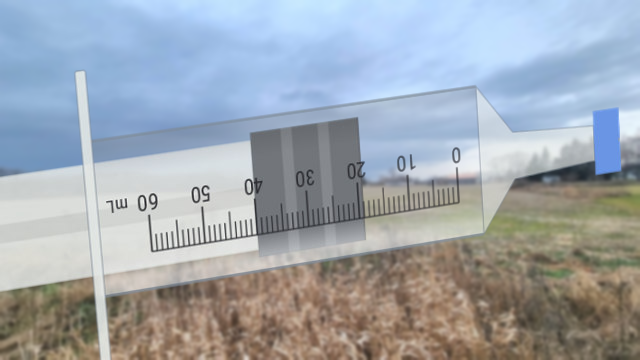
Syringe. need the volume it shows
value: 19 mL
